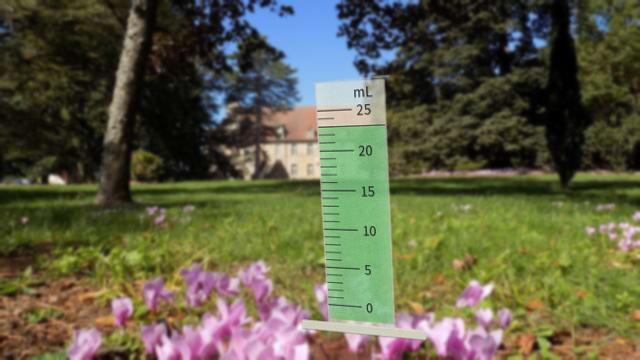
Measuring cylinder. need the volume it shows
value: 23 mL
